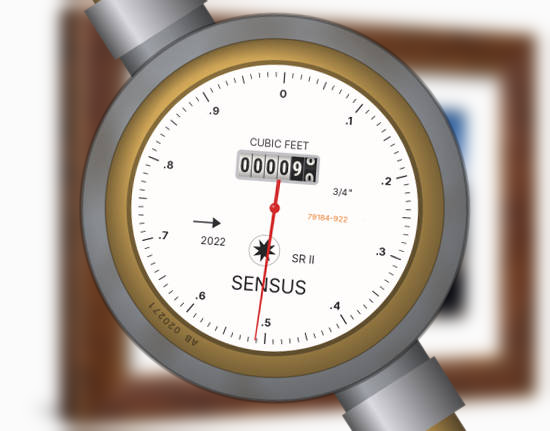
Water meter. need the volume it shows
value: 98.51 ft³
